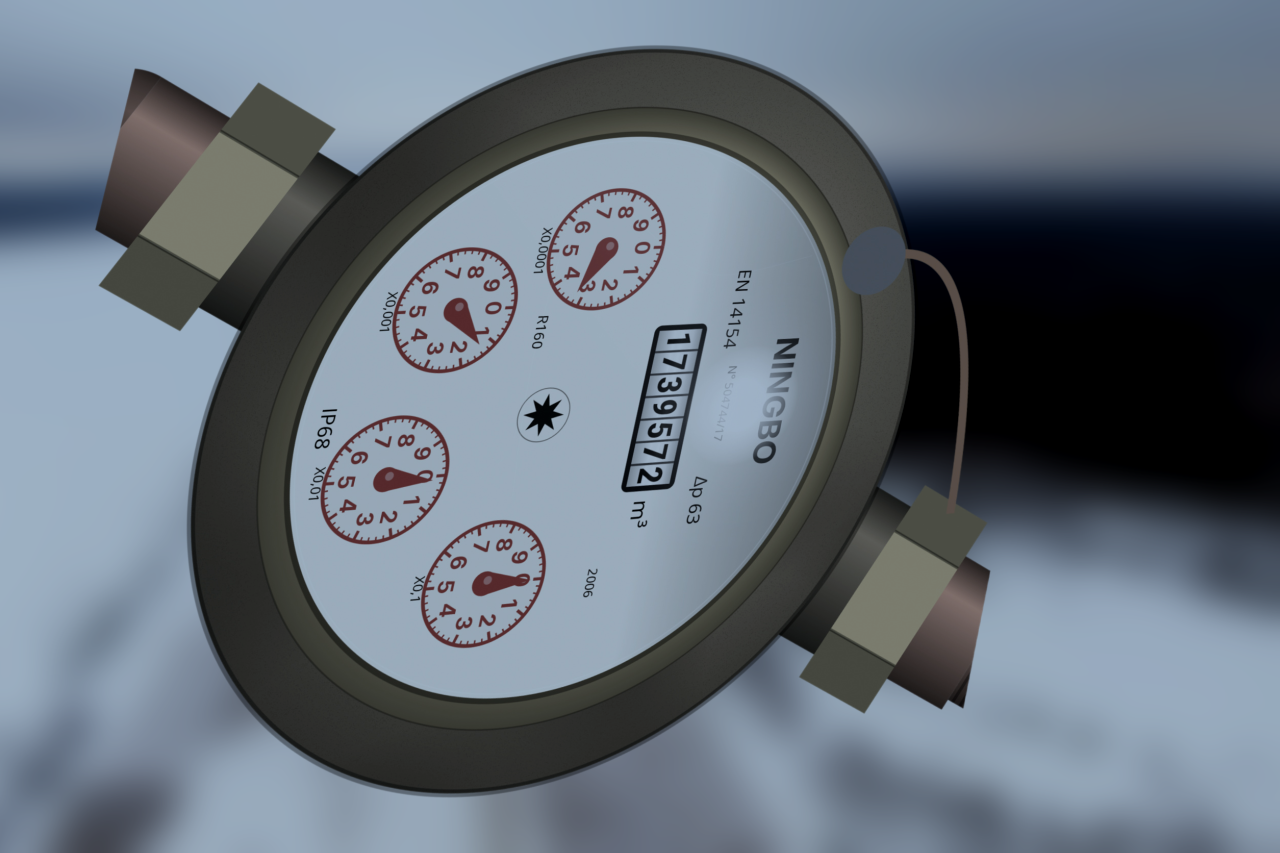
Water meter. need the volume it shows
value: 1739572.0013 m³
